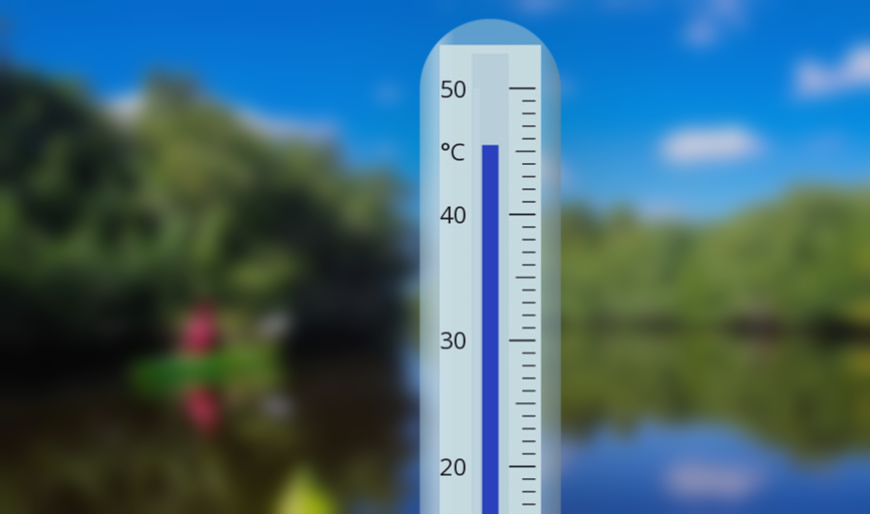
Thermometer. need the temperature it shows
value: 45.5 °C
